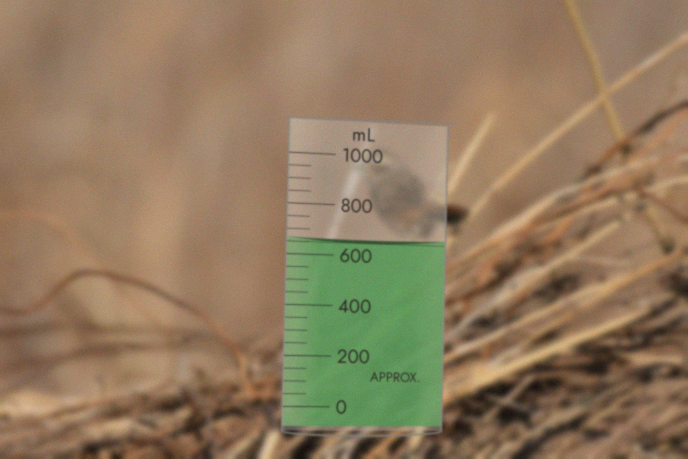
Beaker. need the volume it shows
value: 650 mL
